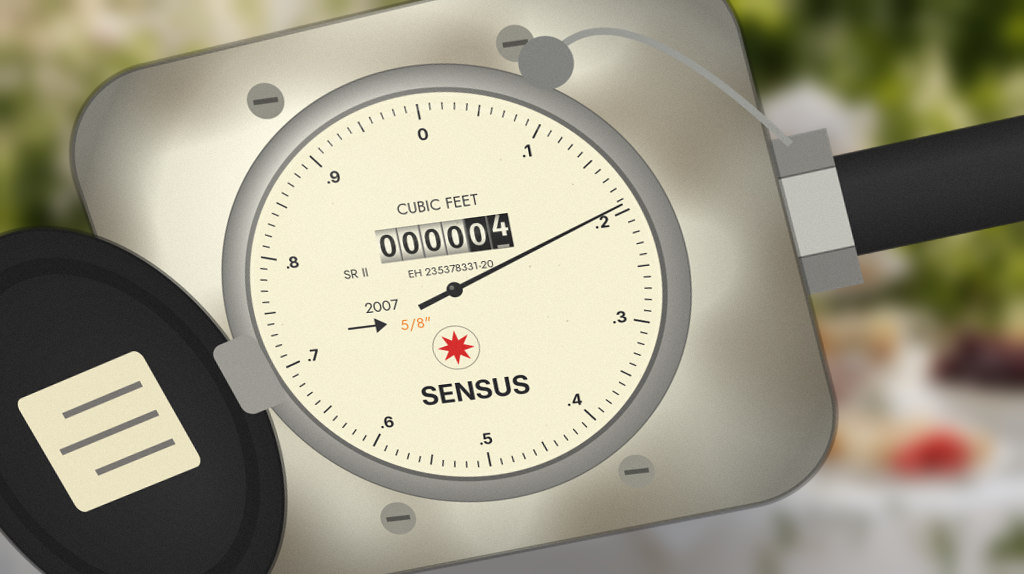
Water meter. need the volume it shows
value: 4.19 ft³
